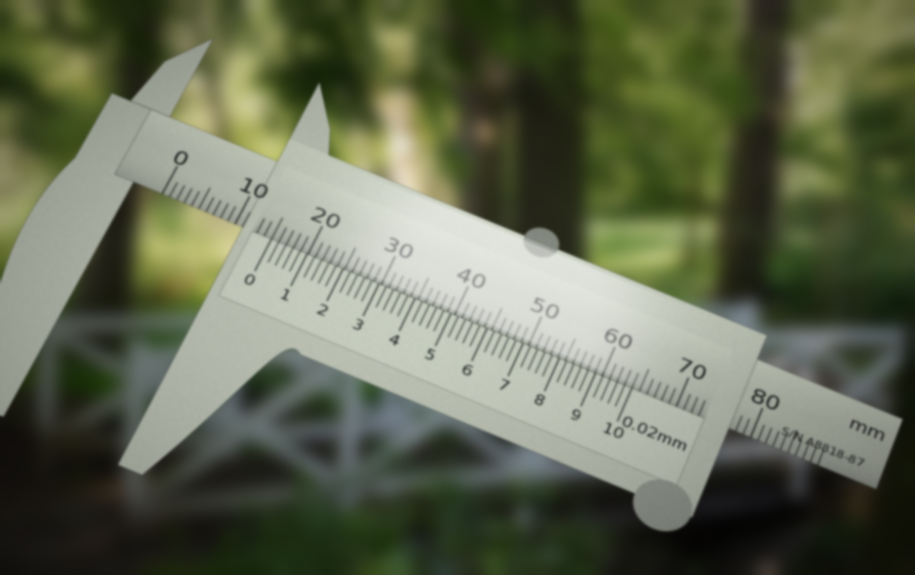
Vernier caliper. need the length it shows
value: 15.0 mm
